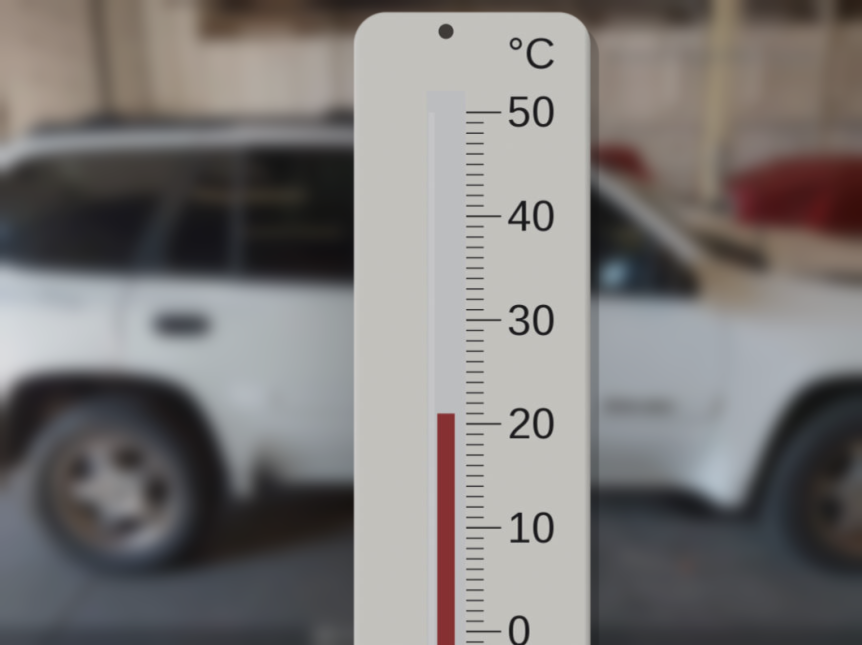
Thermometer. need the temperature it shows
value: 21 °C
